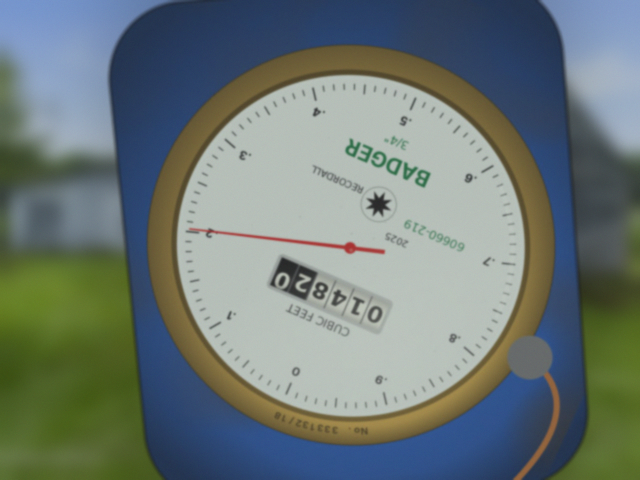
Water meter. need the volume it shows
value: 14820.20 ft³
